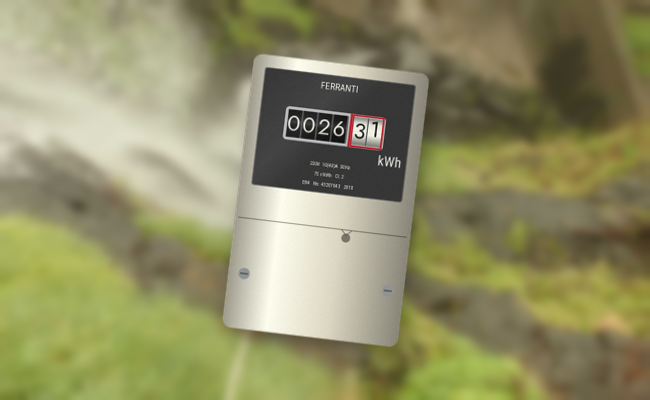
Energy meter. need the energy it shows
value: 26.31 kWh
